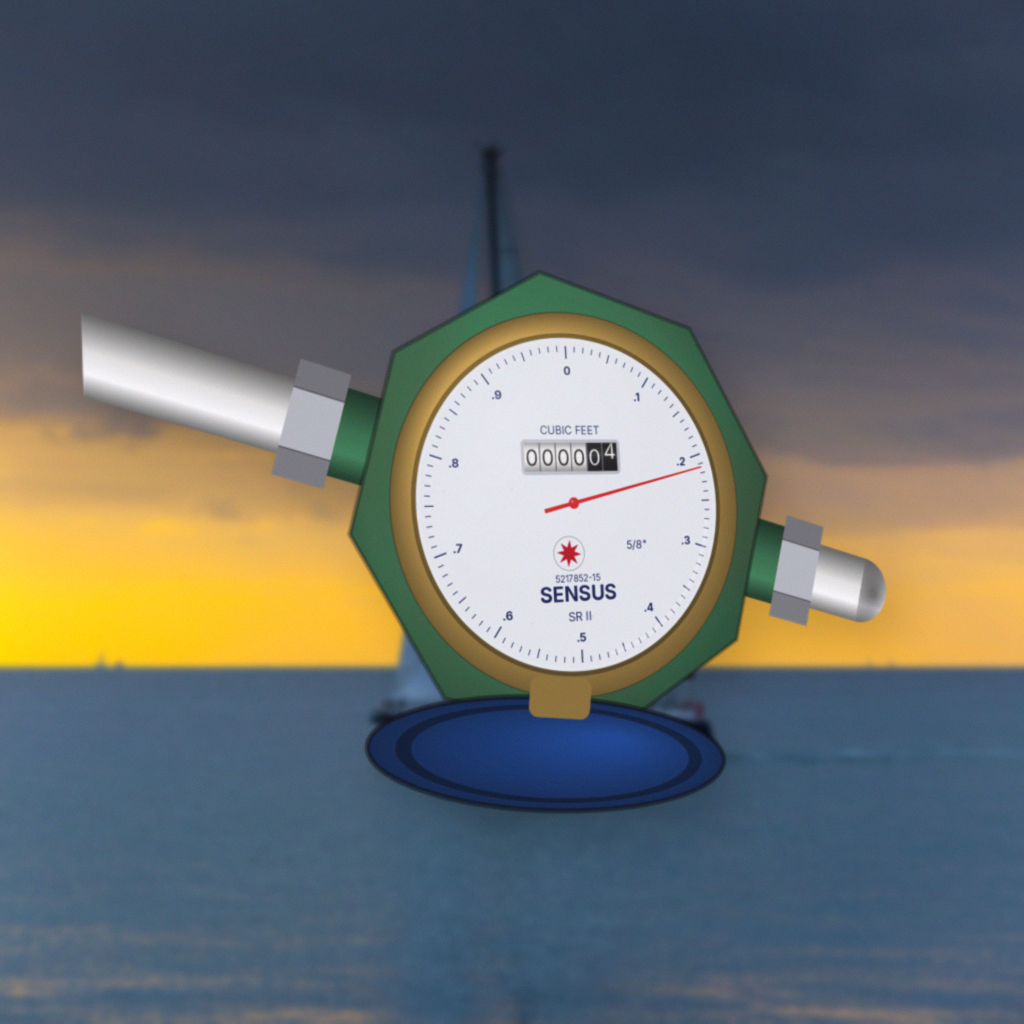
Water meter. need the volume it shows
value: 4.21 ft³
